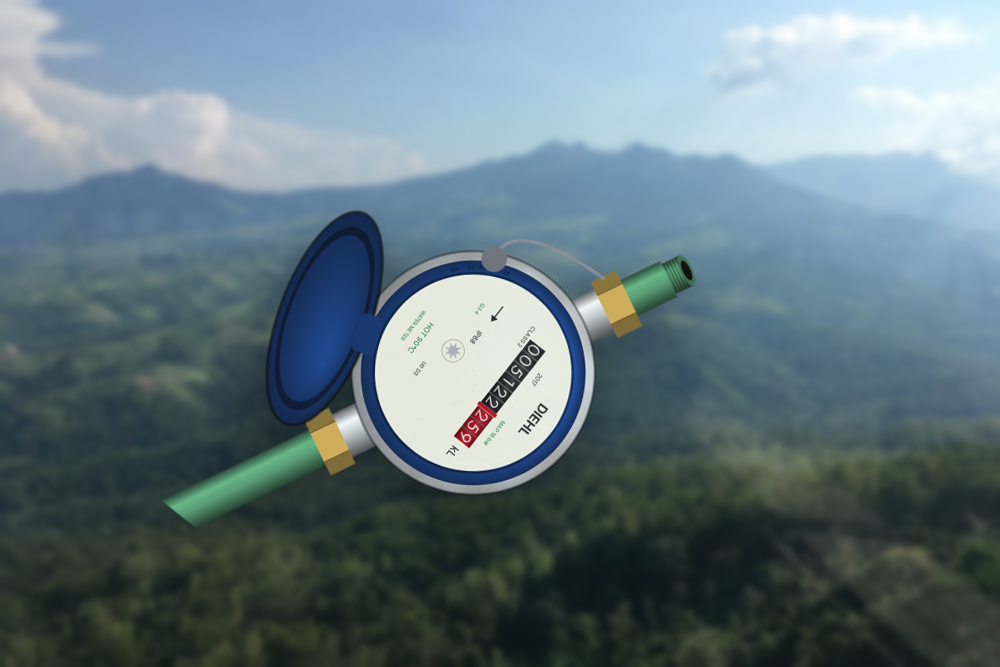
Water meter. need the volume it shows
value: 5122.259 kL
